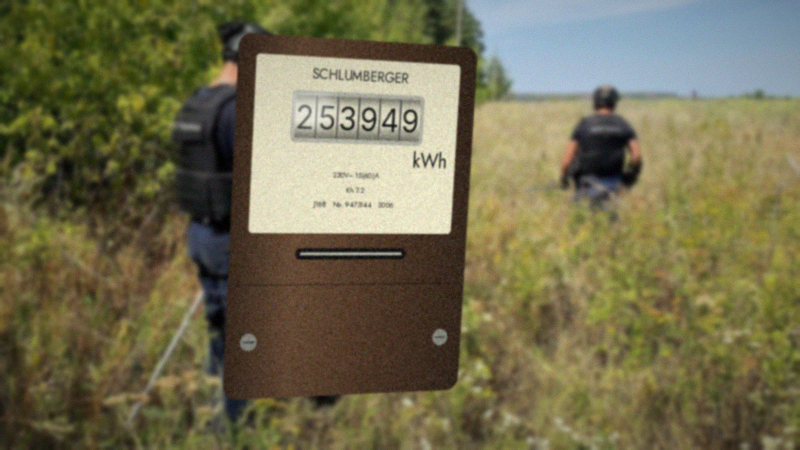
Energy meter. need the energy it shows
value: 253949 kWh
